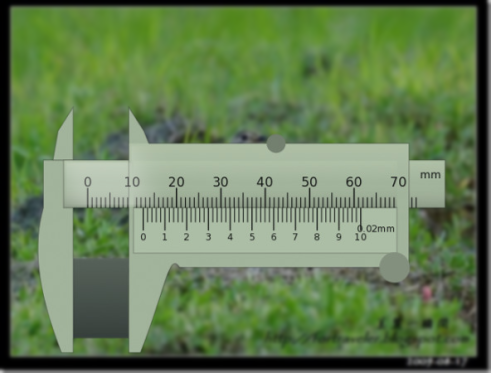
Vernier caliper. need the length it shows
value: 12.5 mm
